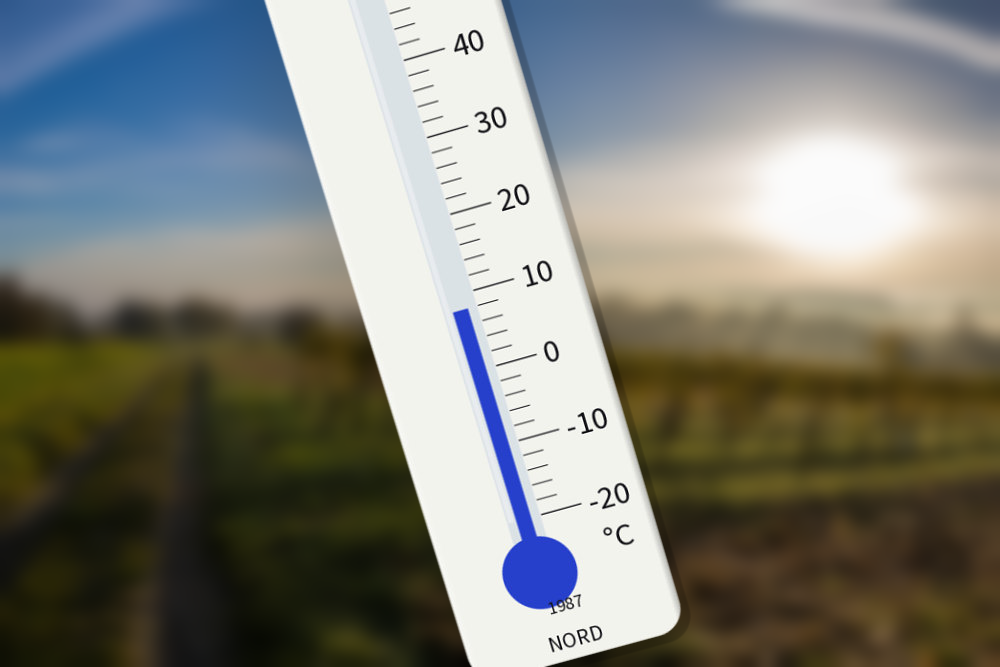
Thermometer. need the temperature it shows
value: 8 °C
